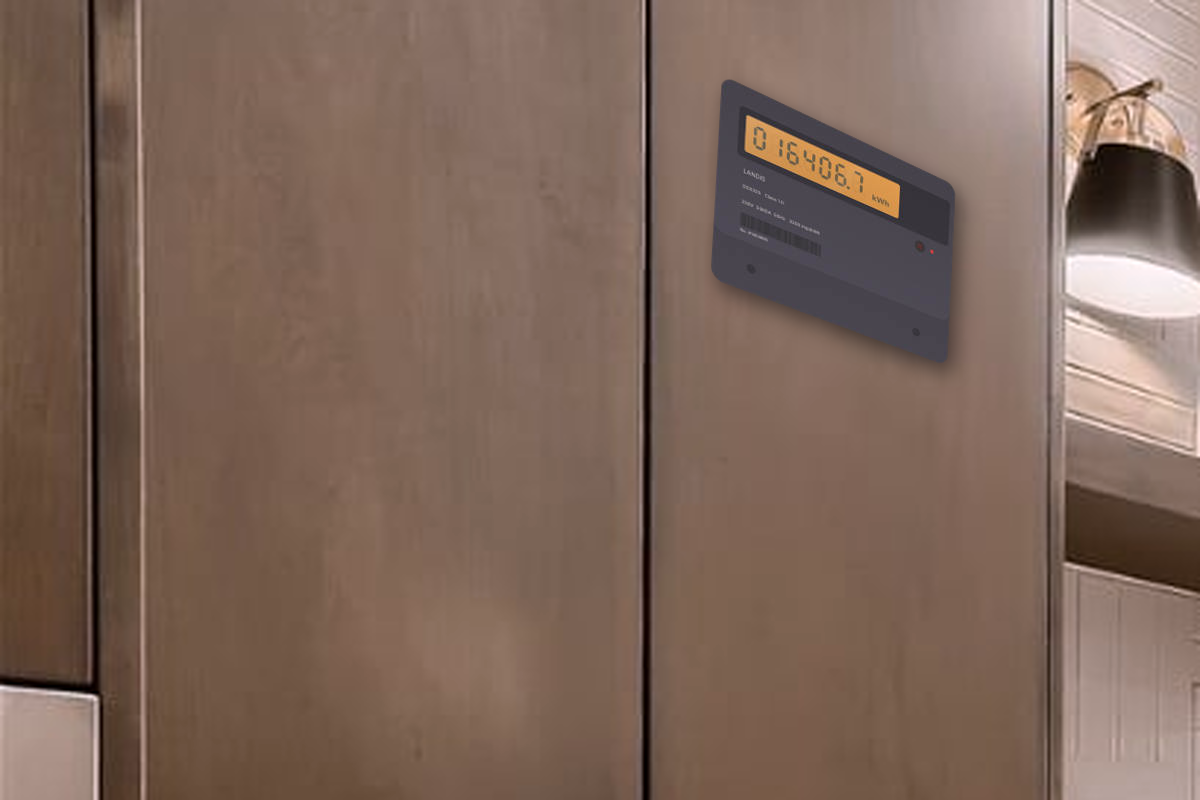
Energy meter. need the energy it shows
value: 16406.7 kWh
